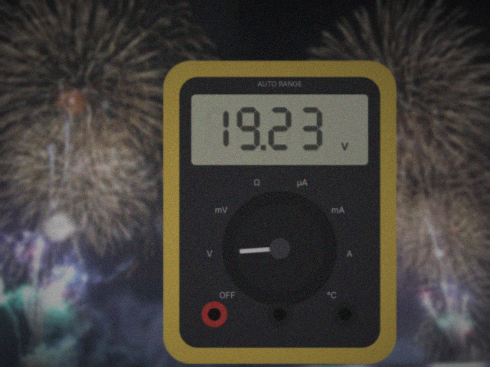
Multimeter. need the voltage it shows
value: 19.23 V
